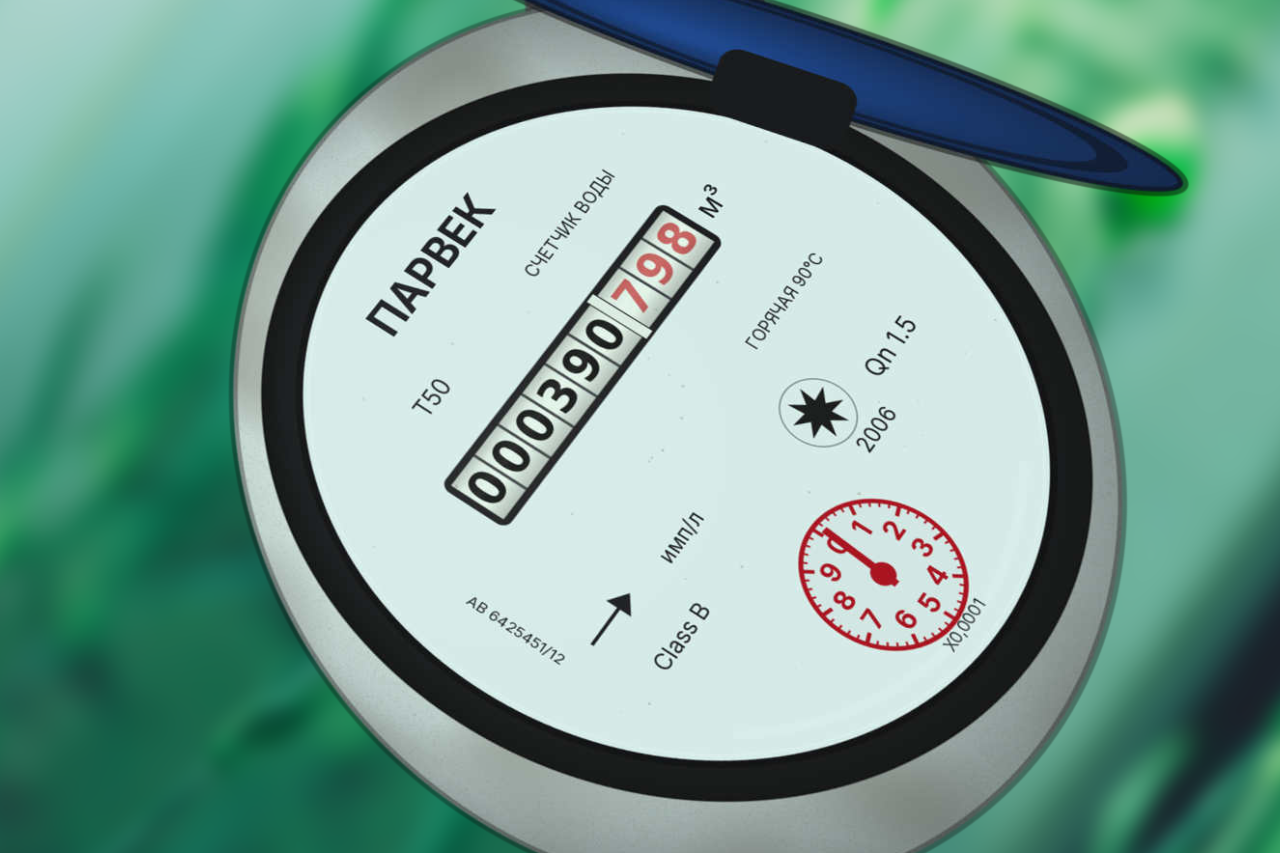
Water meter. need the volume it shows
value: 390.7980 m³
